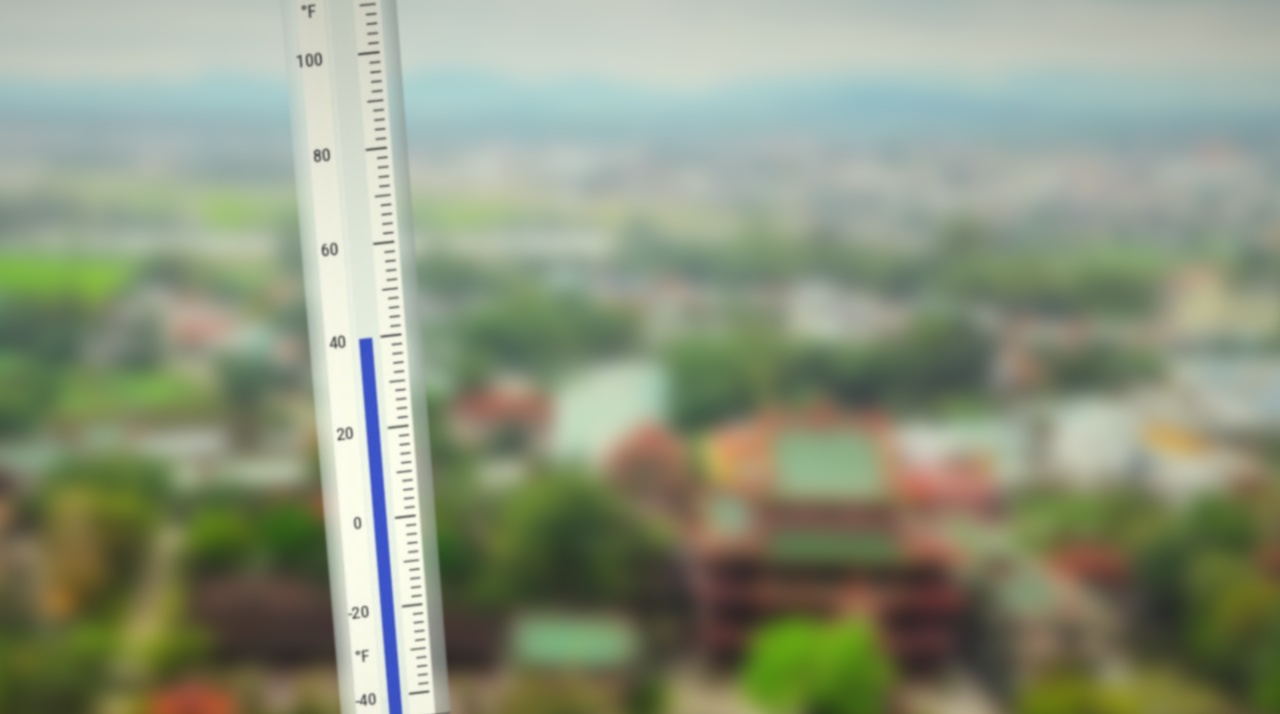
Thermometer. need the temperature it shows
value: 40 °F
